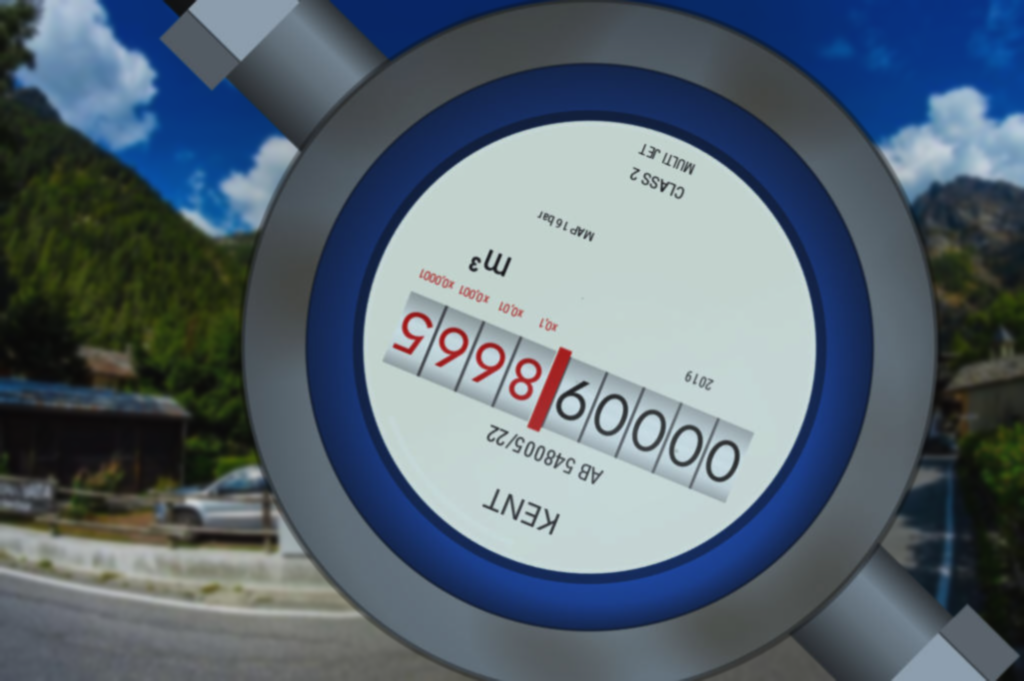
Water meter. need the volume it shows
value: 9.8665 m³
